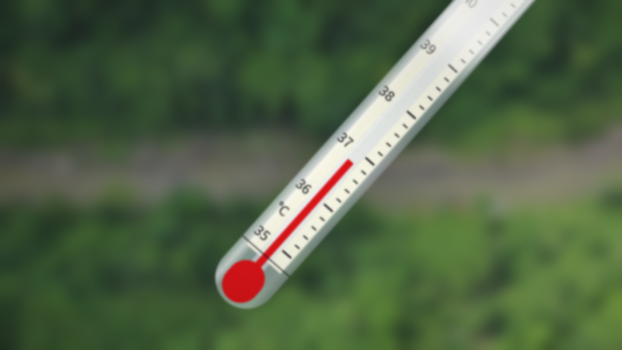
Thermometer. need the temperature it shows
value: 36.8 °C
